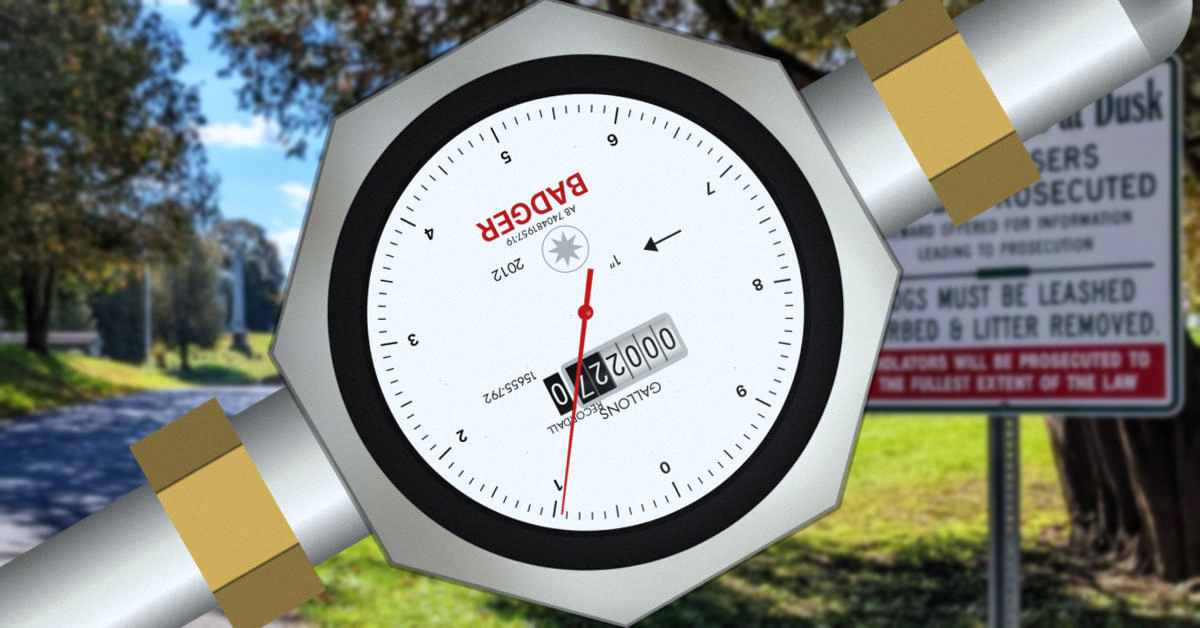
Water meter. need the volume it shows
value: 2270.9 gal
